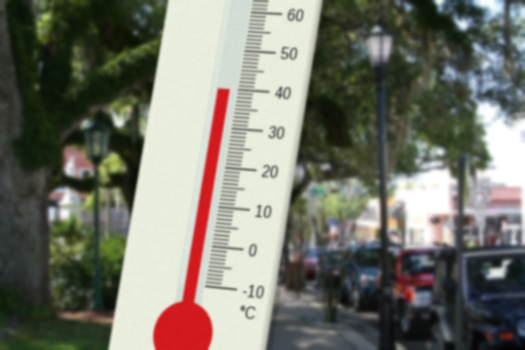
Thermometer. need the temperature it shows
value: 40 °C
